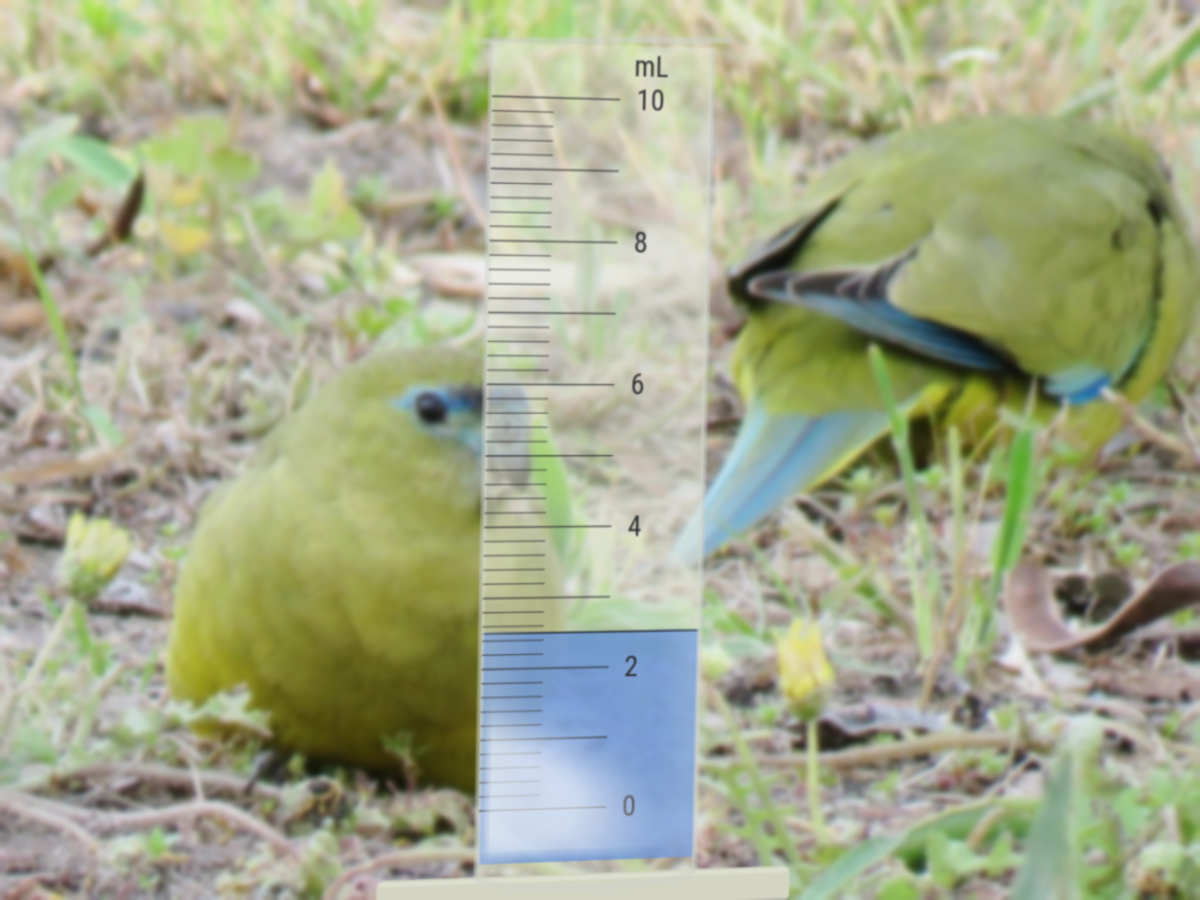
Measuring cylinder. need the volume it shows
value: 2.5 mL
